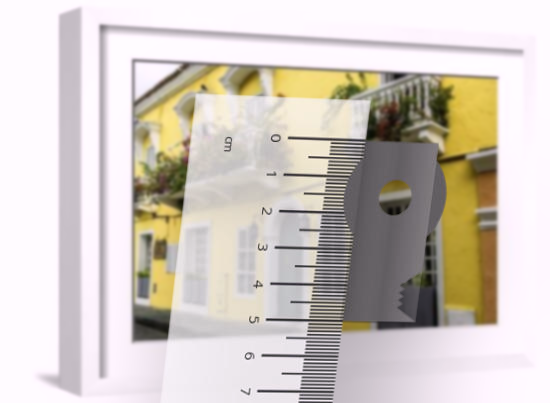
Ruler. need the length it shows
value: 5 cm
